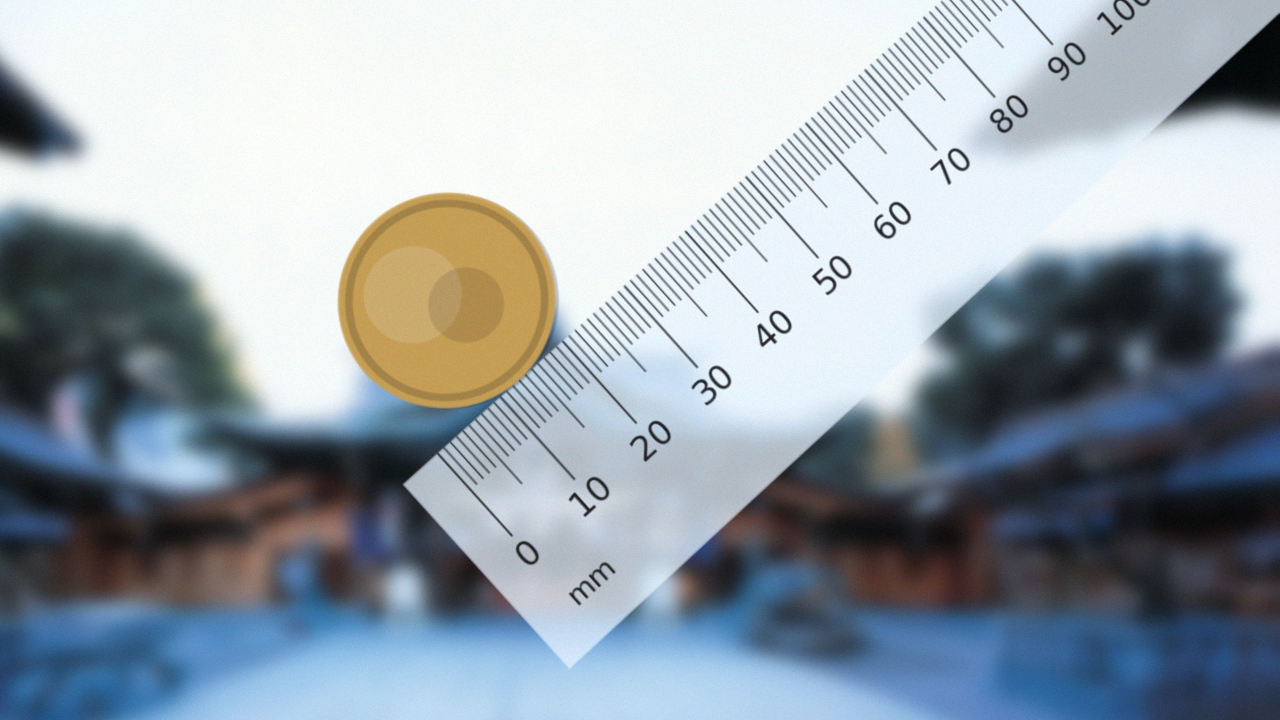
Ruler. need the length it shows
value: 26 mm
